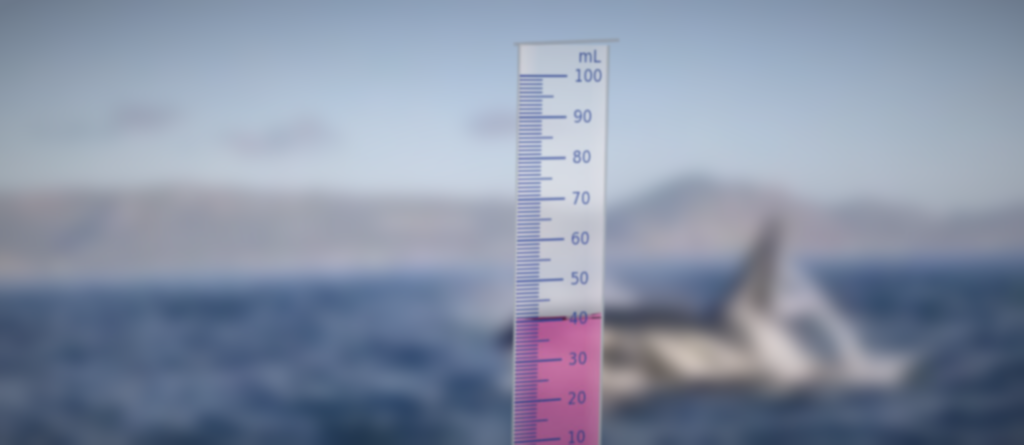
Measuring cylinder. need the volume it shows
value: 40 mL
